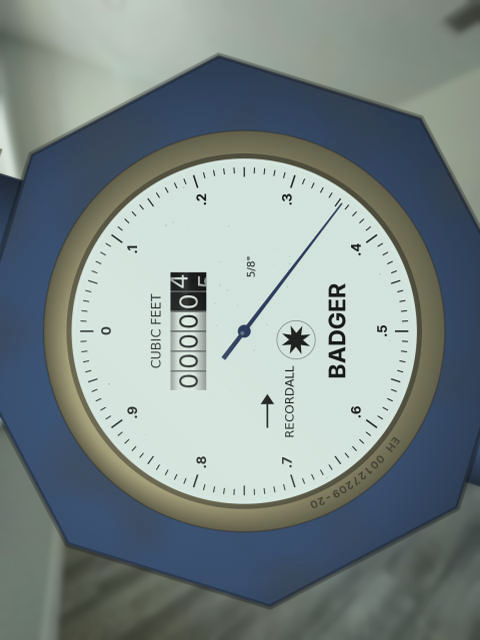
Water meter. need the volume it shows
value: 4.35 ft³
